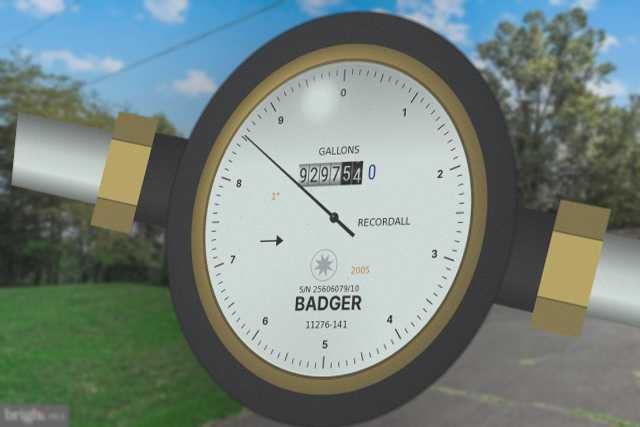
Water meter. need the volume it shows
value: 9297538.5 gal
